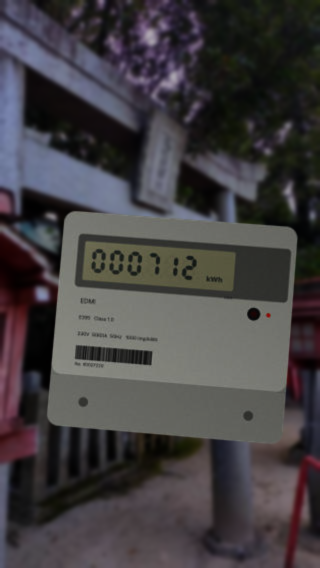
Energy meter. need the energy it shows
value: 712 kWh
